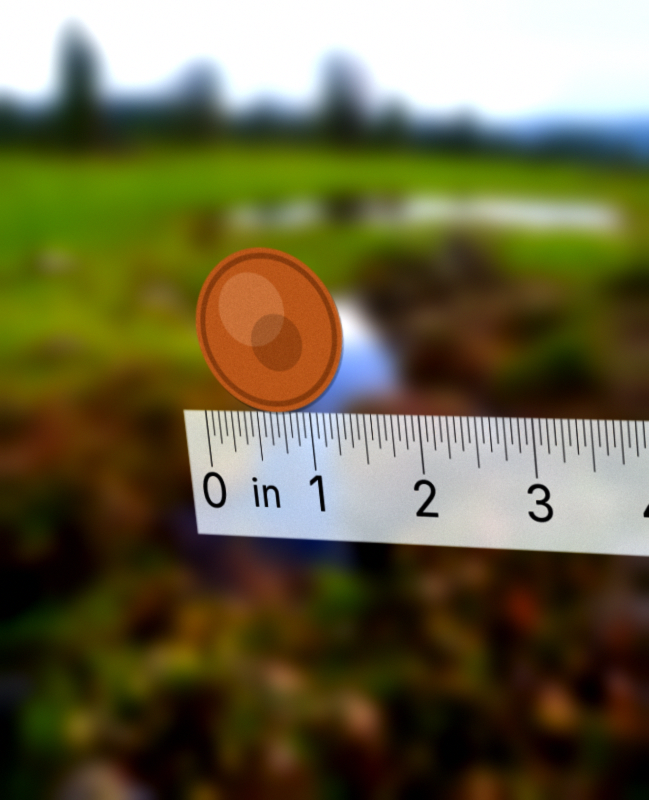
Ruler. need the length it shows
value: 1.375 in
